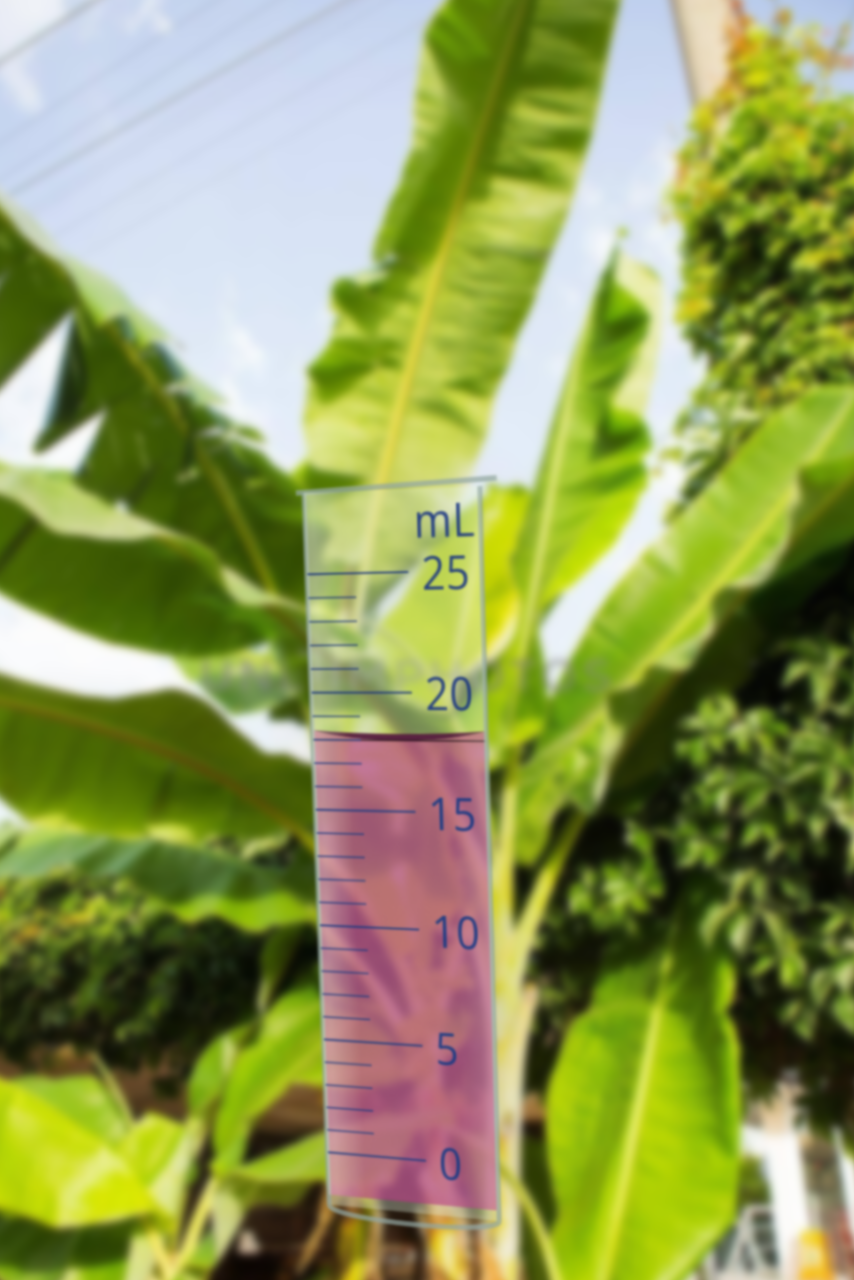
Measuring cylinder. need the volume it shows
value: 18 mL
